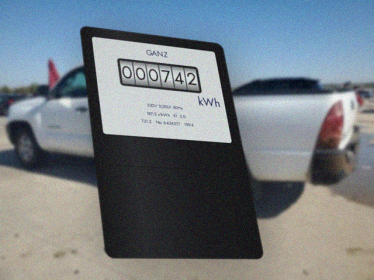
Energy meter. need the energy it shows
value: 742 kWh
